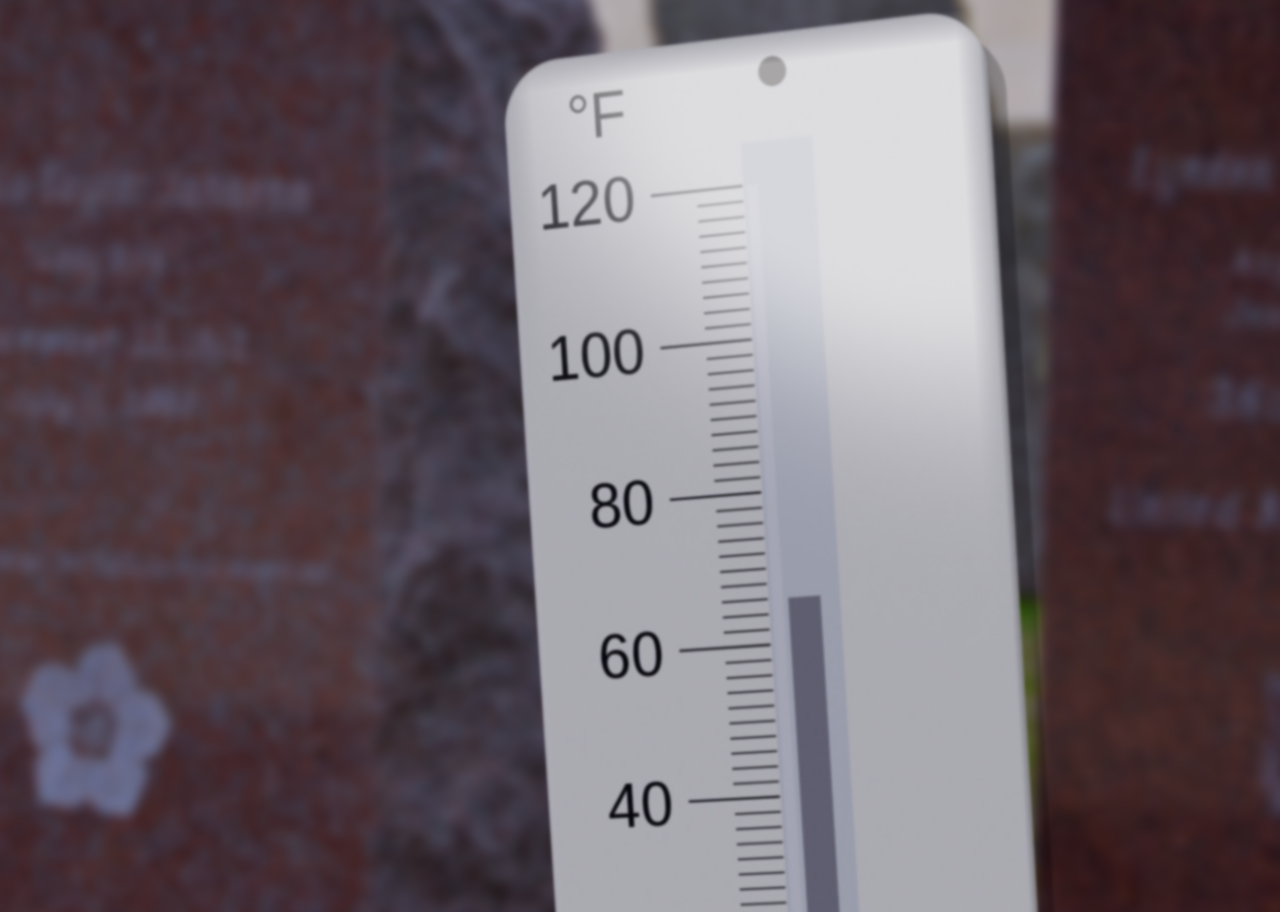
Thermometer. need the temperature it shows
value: 66 °F
